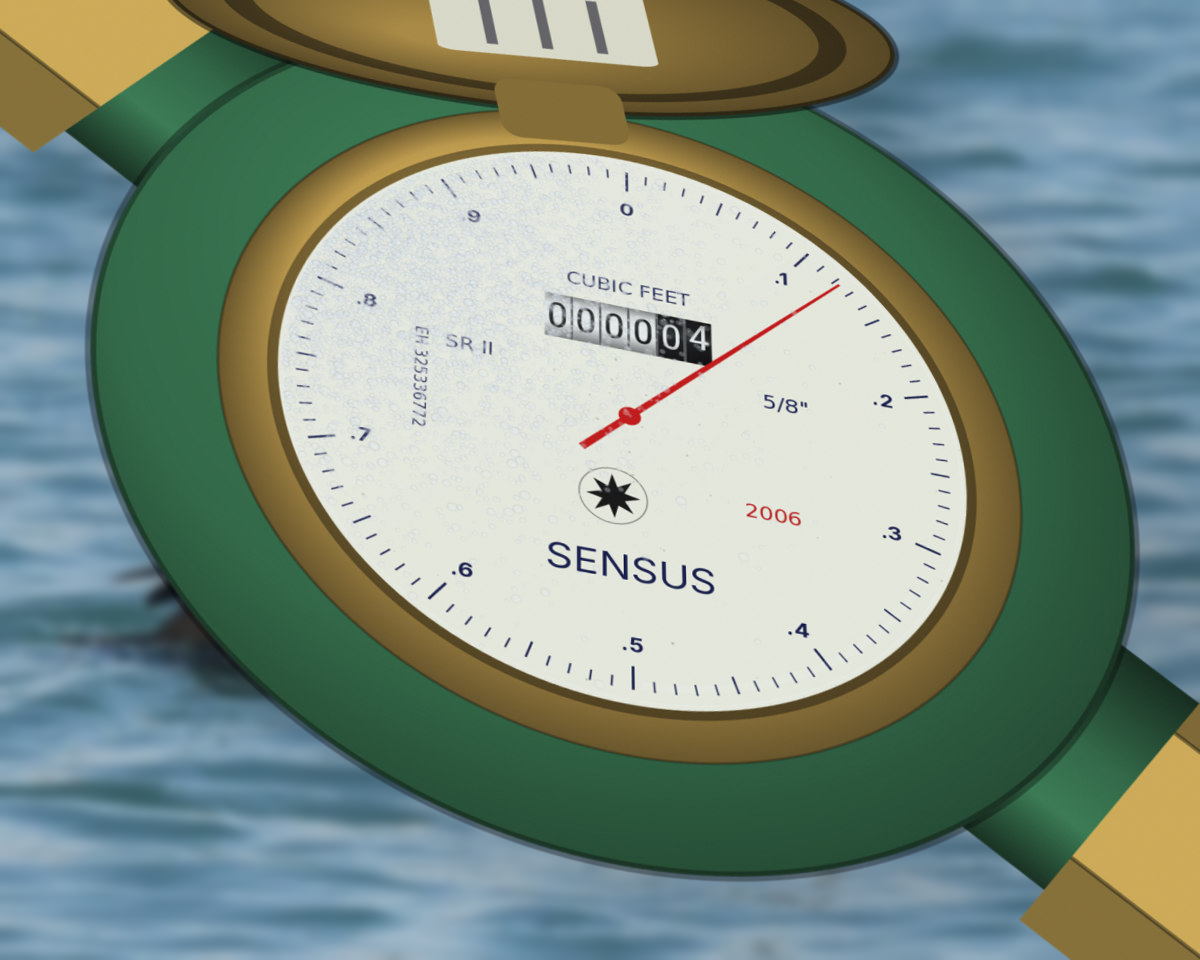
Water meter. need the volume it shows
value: 4.12 ft³
